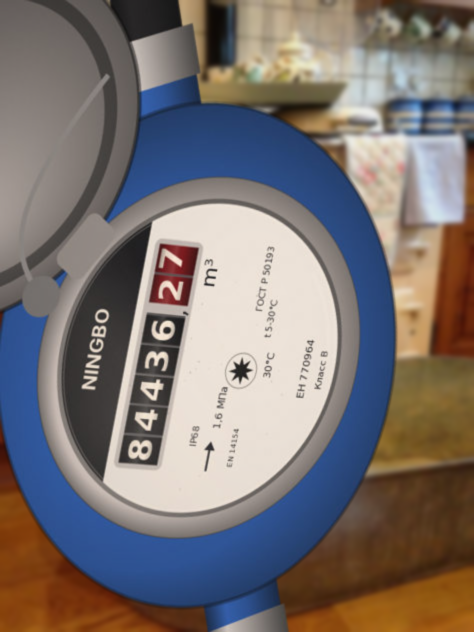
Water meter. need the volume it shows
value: 84436.27 m³
